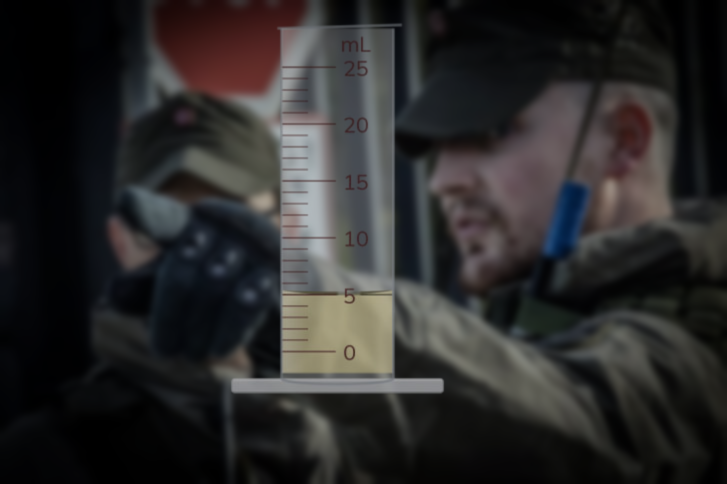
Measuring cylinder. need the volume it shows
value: 5 mL
